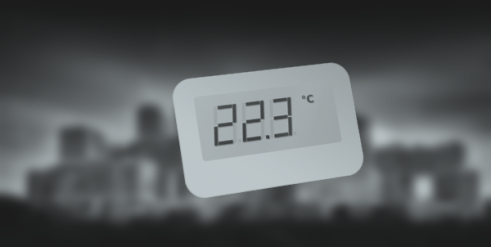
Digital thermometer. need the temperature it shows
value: 22.3 °C
